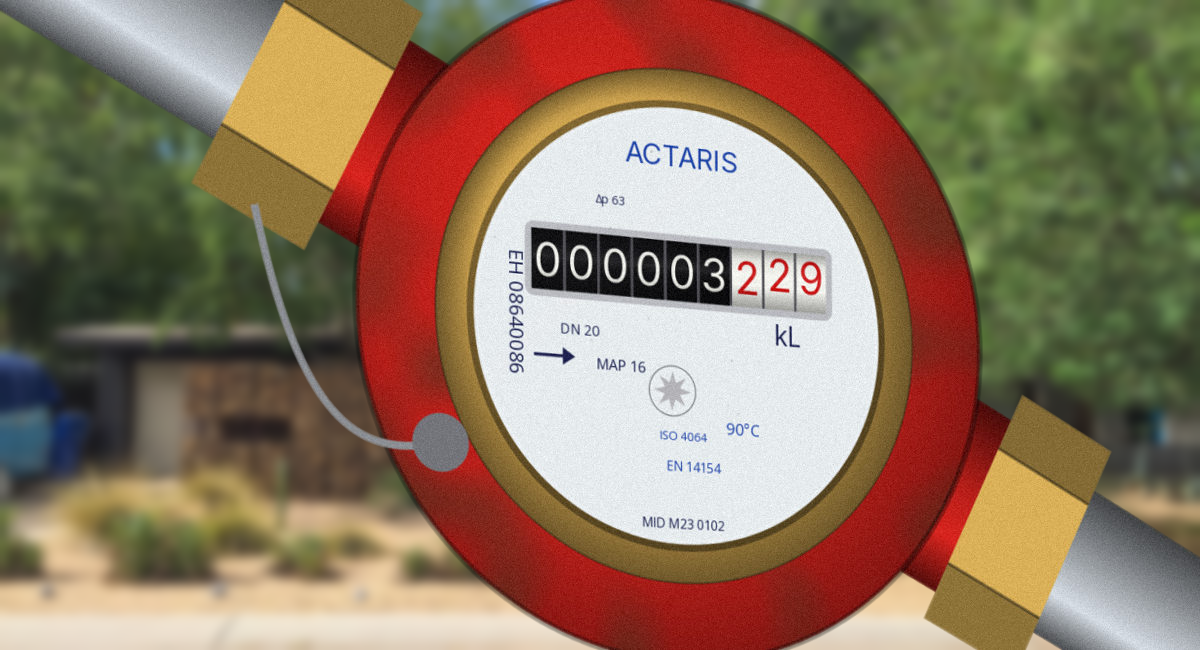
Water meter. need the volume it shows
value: 3.229 kL
